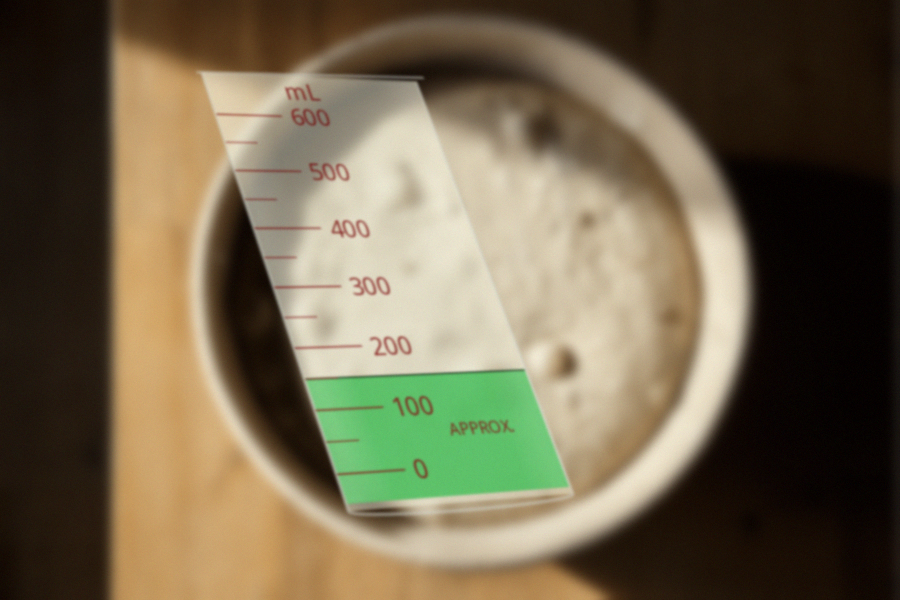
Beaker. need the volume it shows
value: 150 mL
